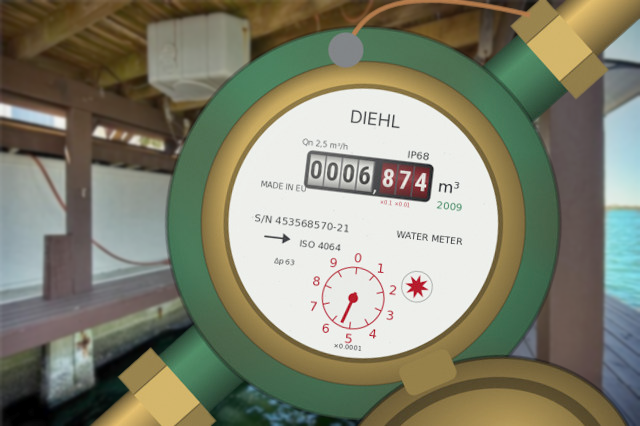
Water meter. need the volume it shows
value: 6.8745 m³
